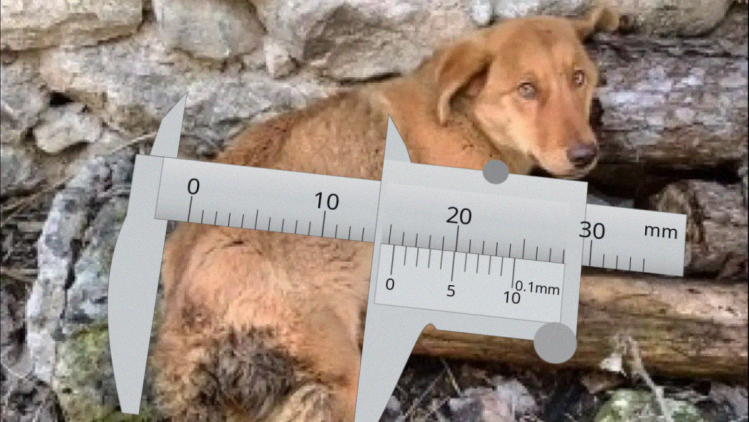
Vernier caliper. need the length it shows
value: 15.4 mm
